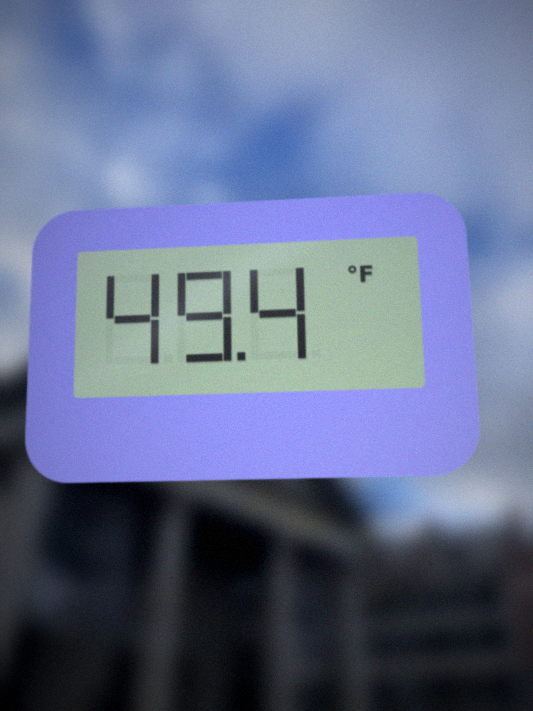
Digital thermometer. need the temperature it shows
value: 49.4 °F
